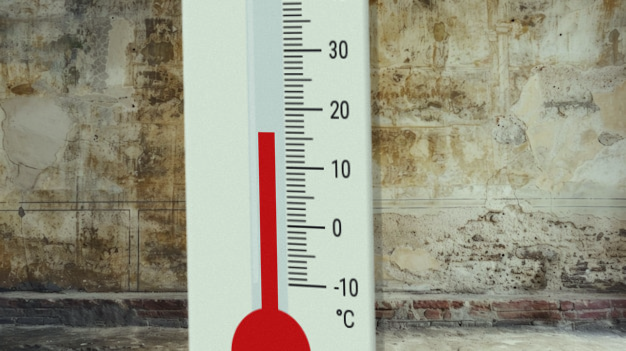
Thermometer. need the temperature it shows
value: 16 °C
